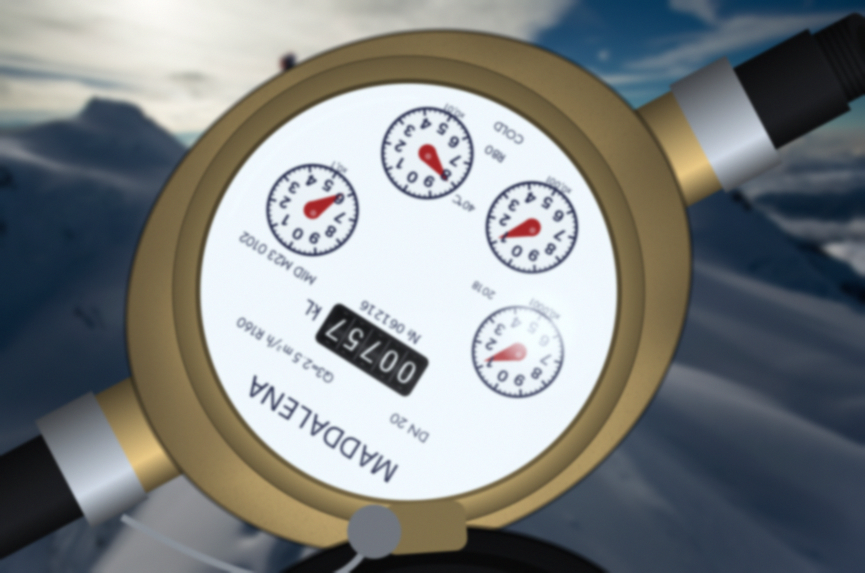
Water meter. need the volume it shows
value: 757.5811 kL
